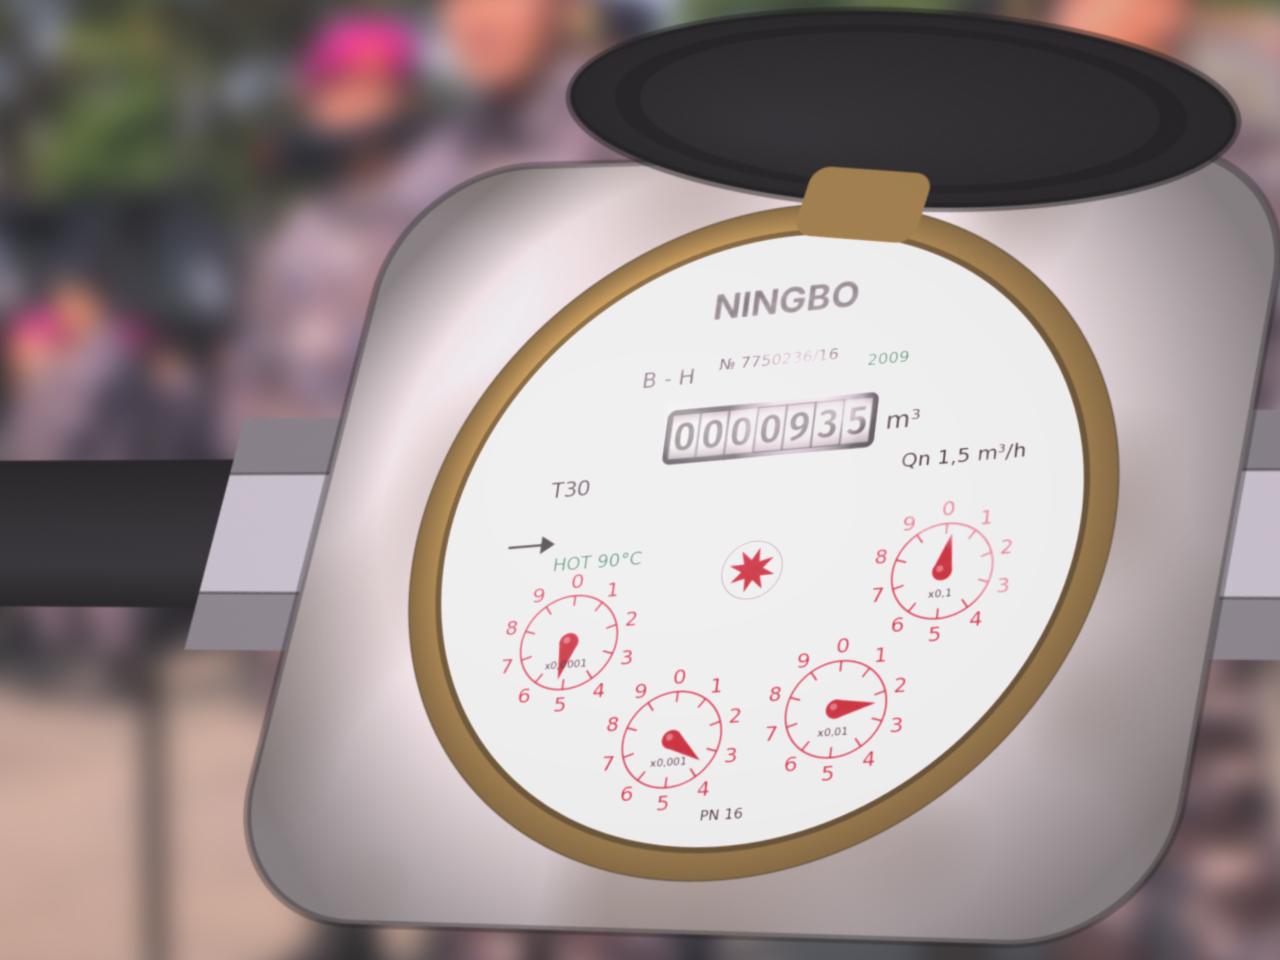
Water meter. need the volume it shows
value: 935.0235 m³
